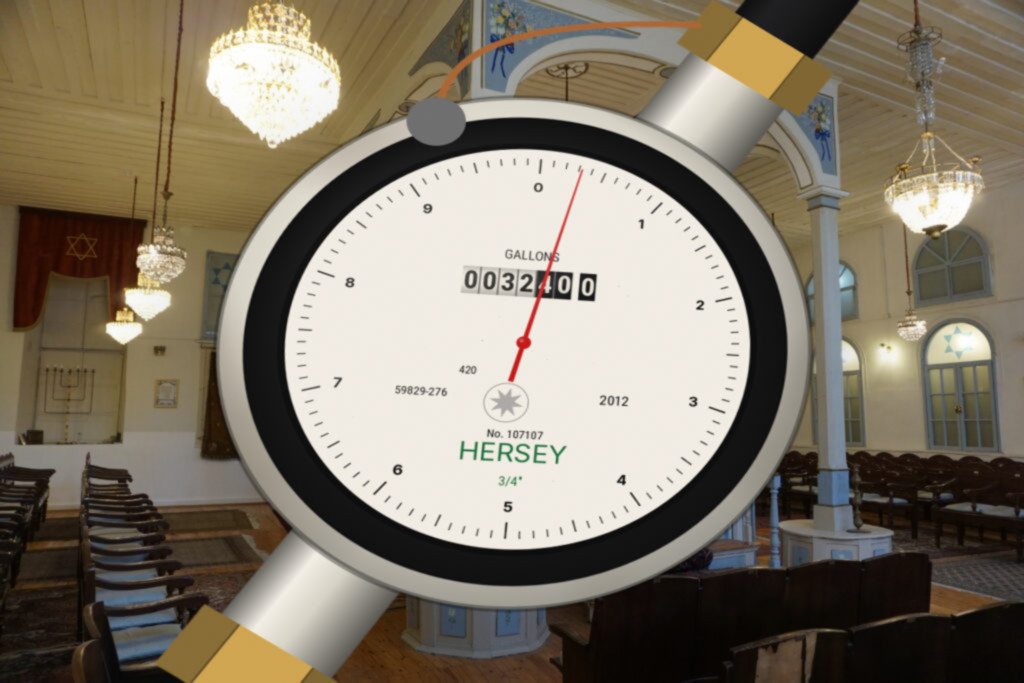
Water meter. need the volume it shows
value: 32400.3 gal
